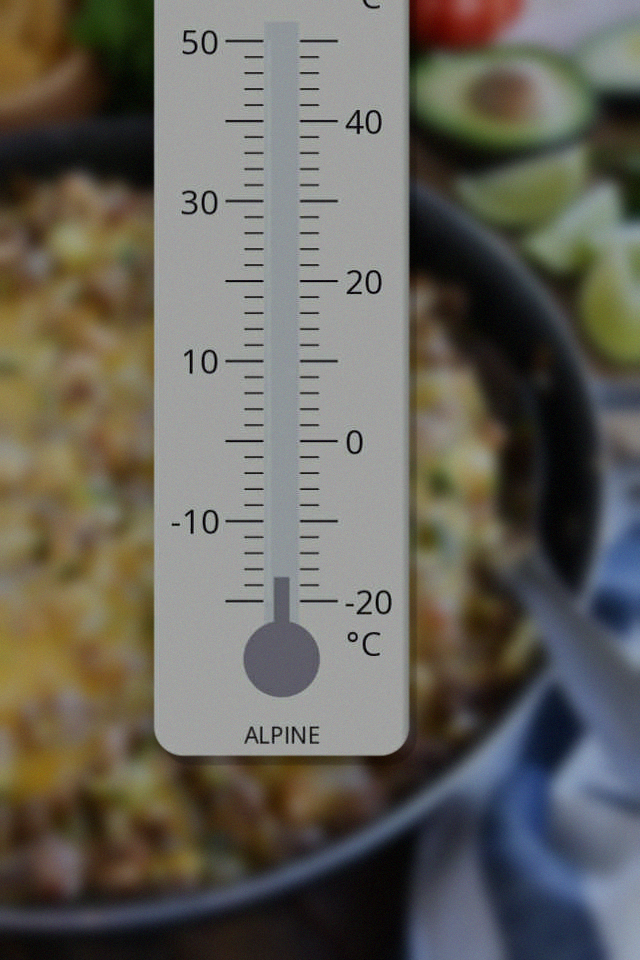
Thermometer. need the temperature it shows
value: -17 °C
